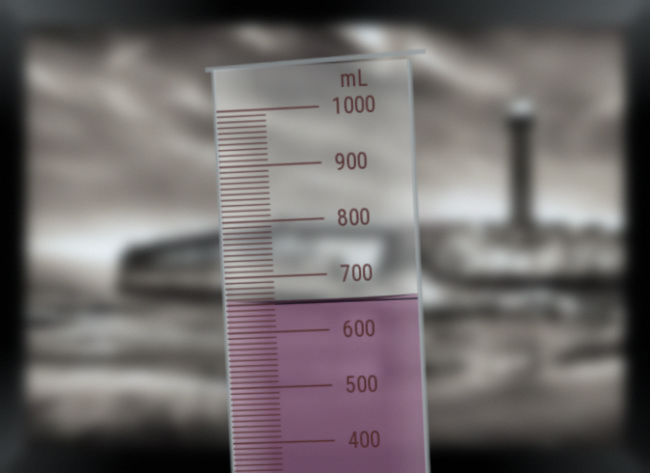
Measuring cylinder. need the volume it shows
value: 650 mL
